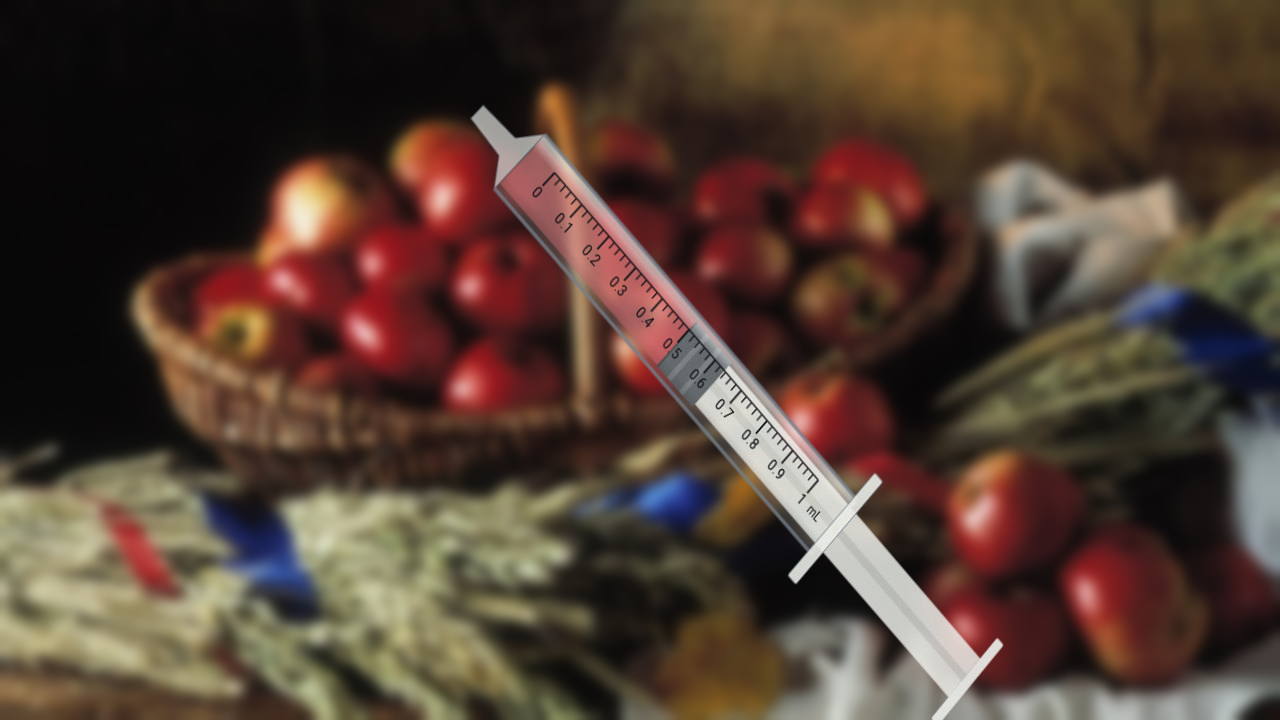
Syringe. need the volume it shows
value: 0.5 mL
